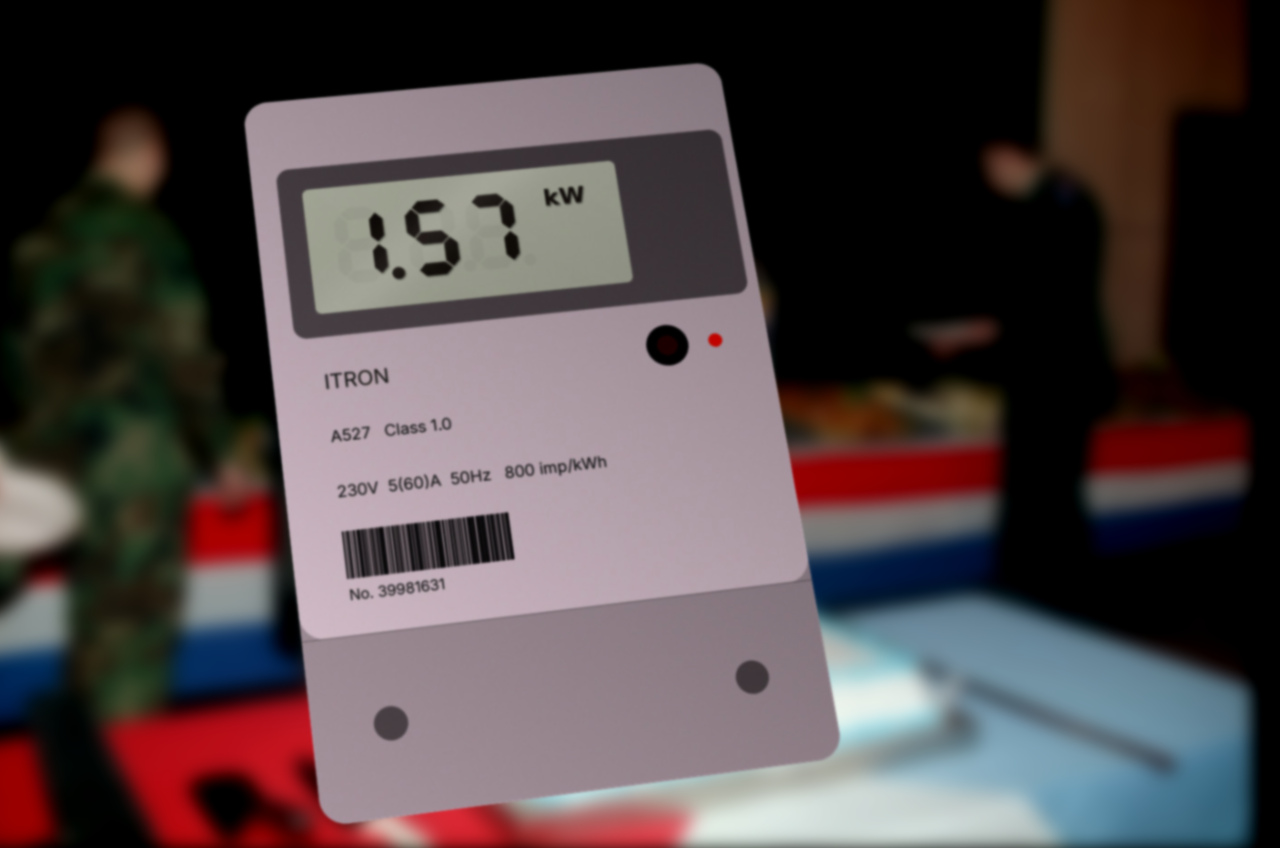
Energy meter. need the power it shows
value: 1.57 kW
